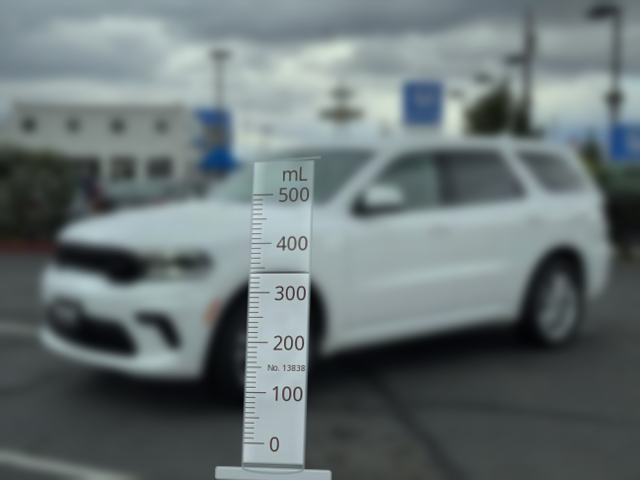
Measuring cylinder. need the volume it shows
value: 340 mL
